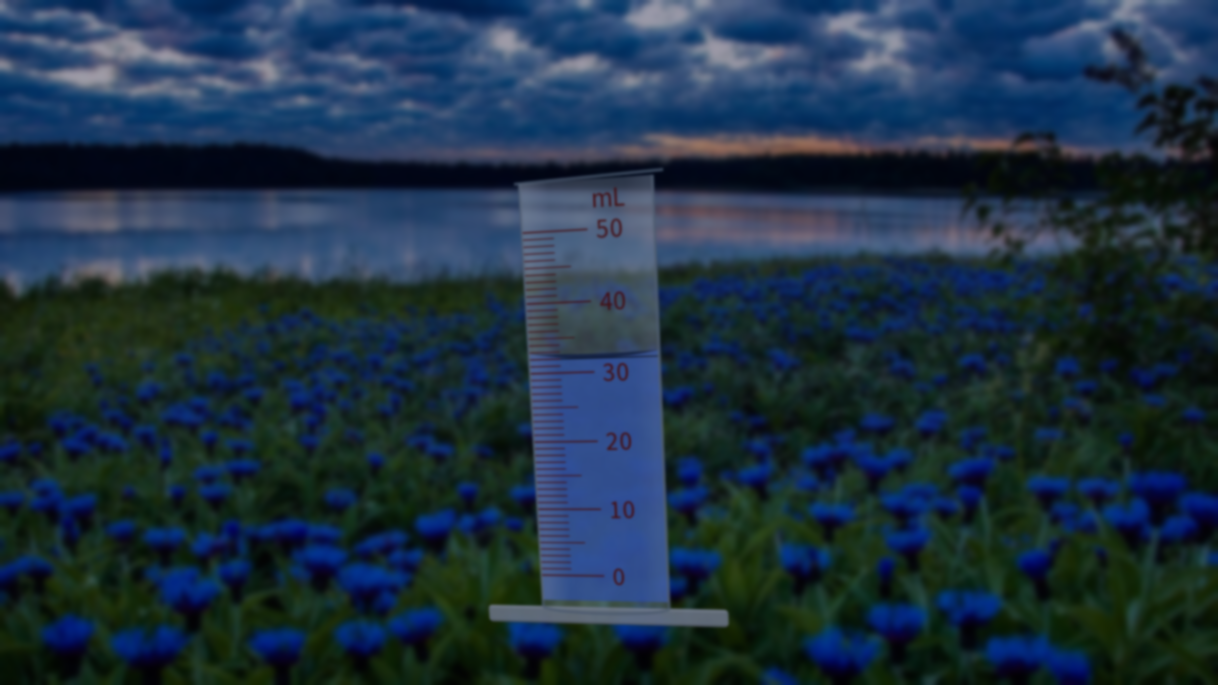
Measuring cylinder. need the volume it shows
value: 32 mL
